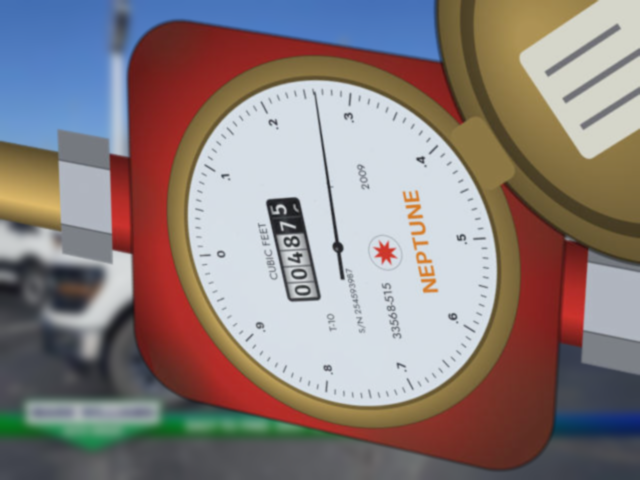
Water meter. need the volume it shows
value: 4875.26 ft³
